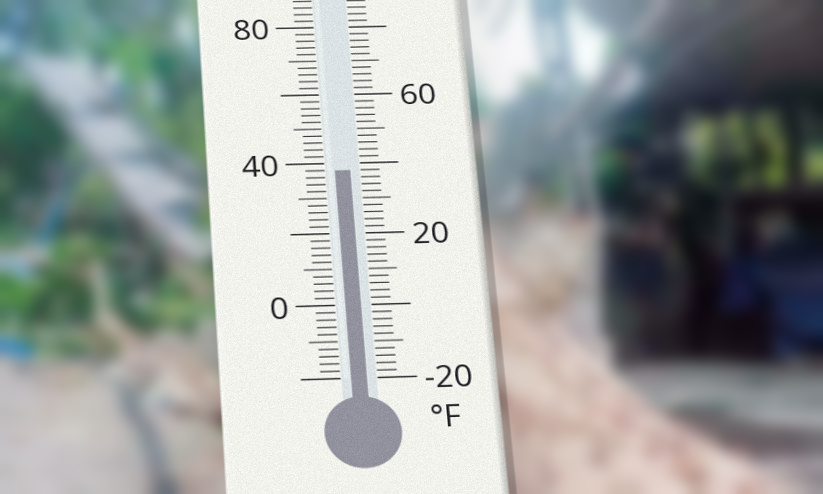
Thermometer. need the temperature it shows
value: 38 °F
